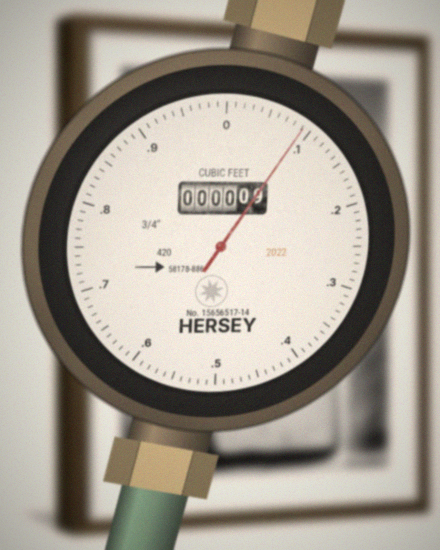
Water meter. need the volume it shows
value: 9.09 ft³
